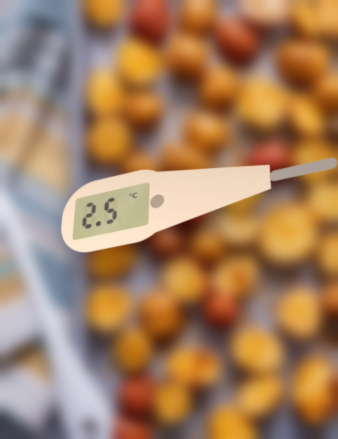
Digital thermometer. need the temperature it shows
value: 2.5 °C
